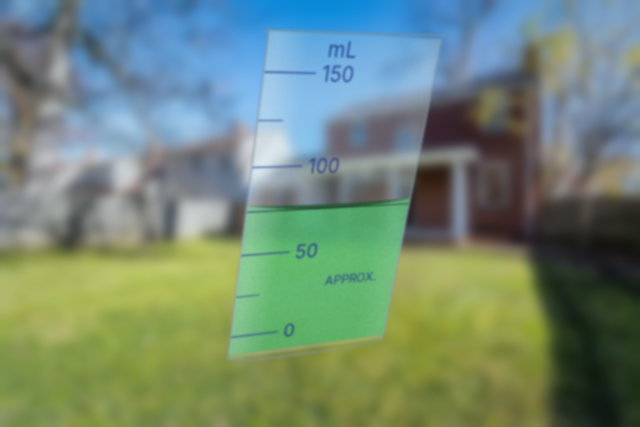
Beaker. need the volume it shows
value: 75 mL
